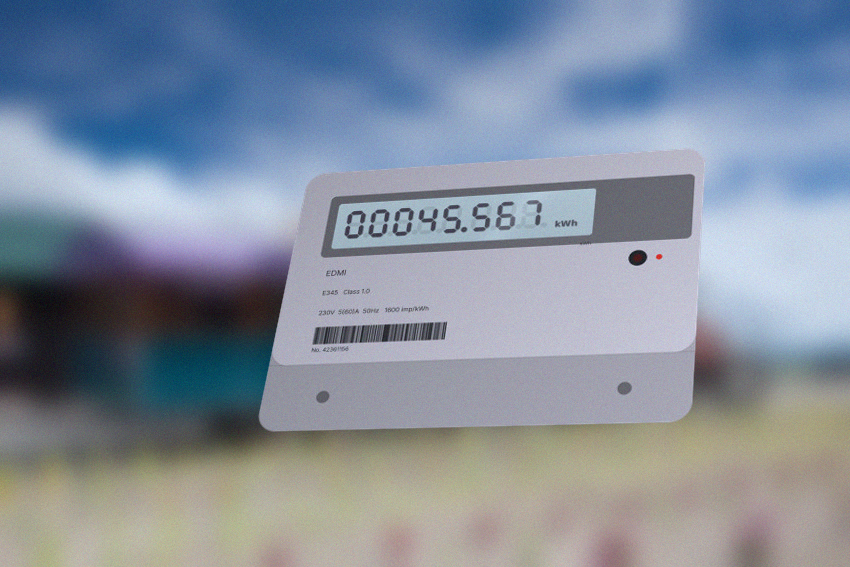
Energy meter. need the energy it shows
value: 45.567 kWh
